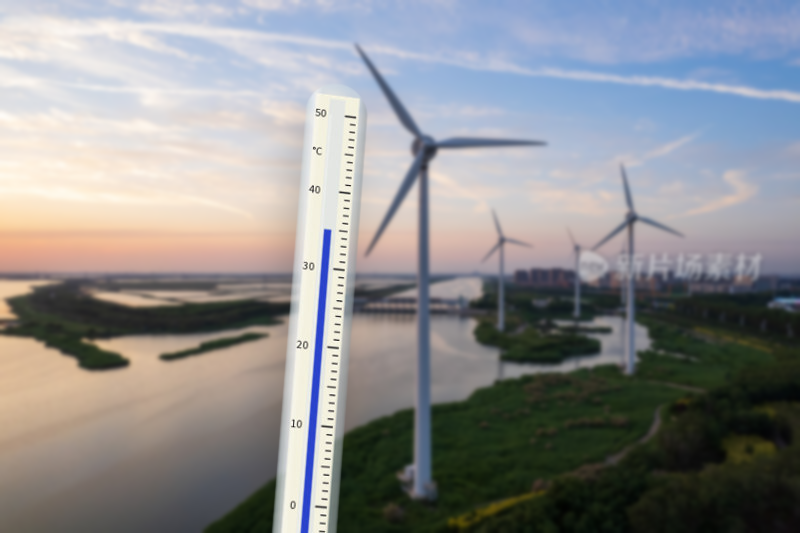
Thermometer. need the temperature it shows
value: 35 °C
